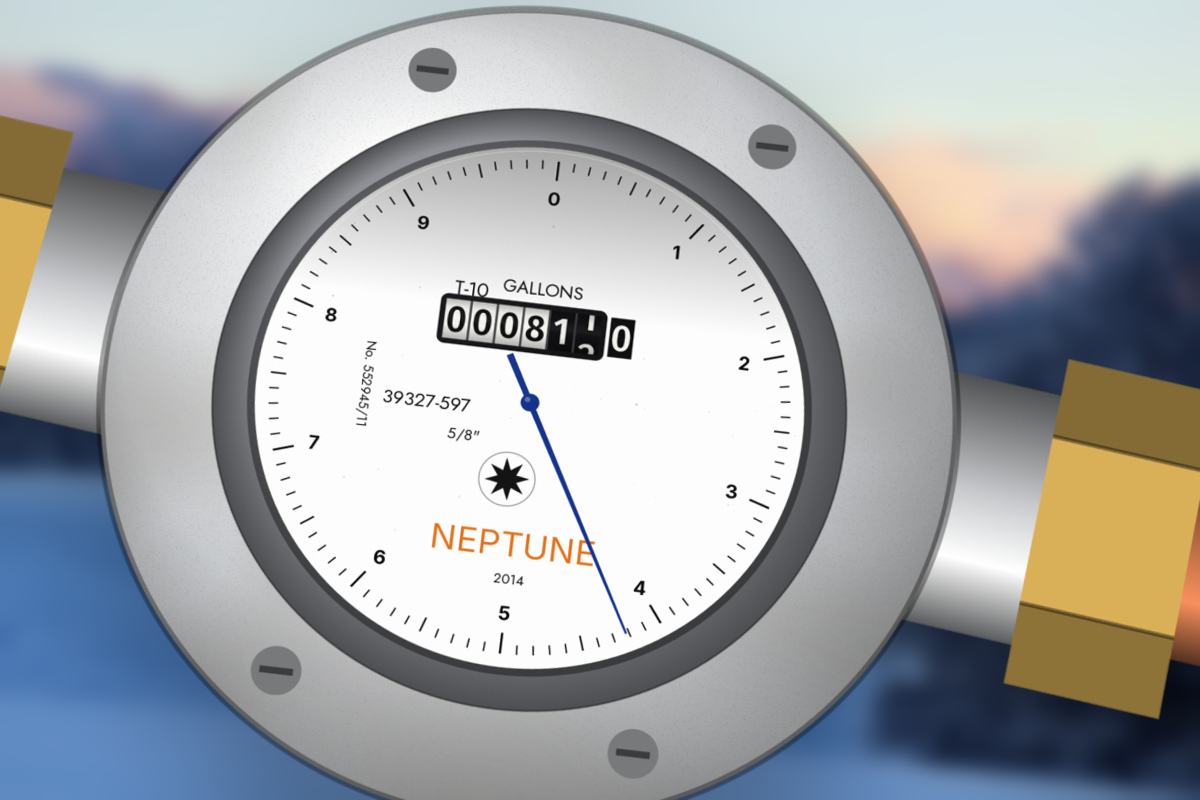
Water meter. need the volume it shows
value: 8114.2 gal
